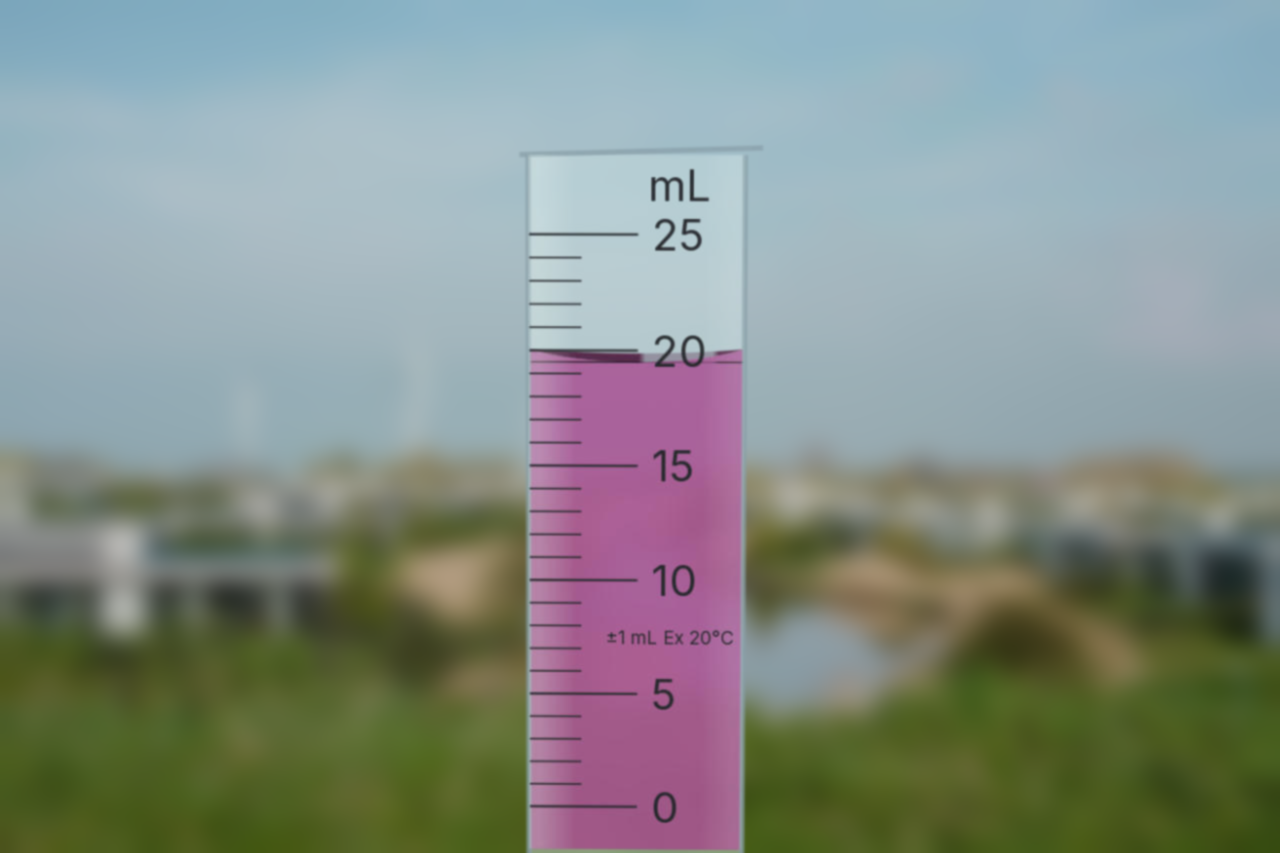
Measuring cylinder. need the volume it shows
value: 19.5 mL
